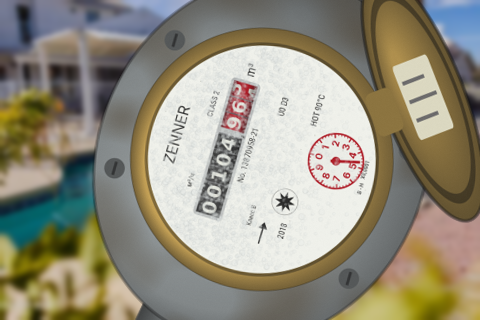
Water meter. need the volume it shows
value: 104.9634 m³
